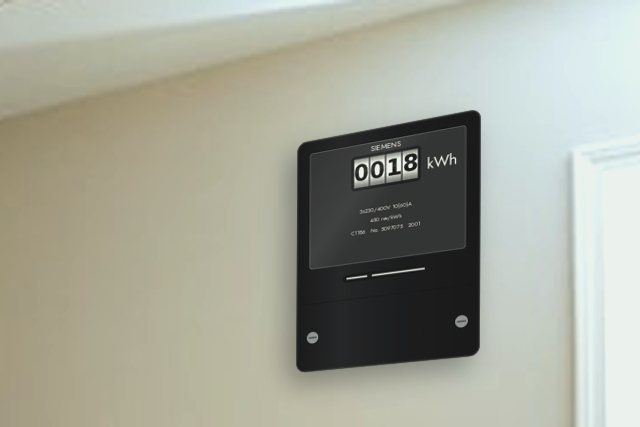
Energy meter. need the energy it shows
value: 18 kWh
